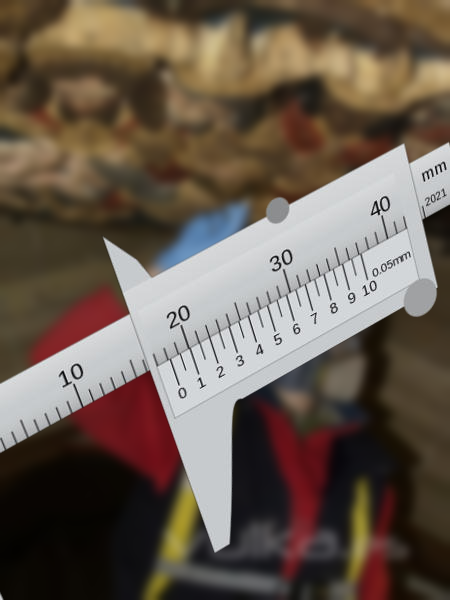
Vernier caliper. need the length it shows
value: 18.2 mm
